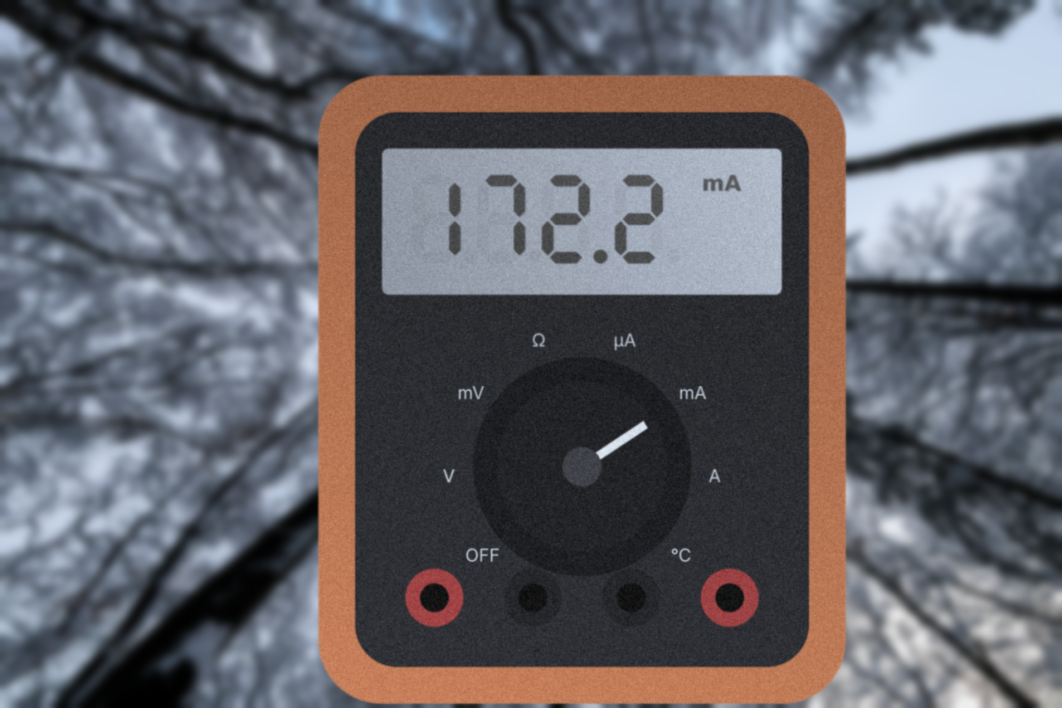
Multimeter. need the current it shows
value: 172.2 mA
